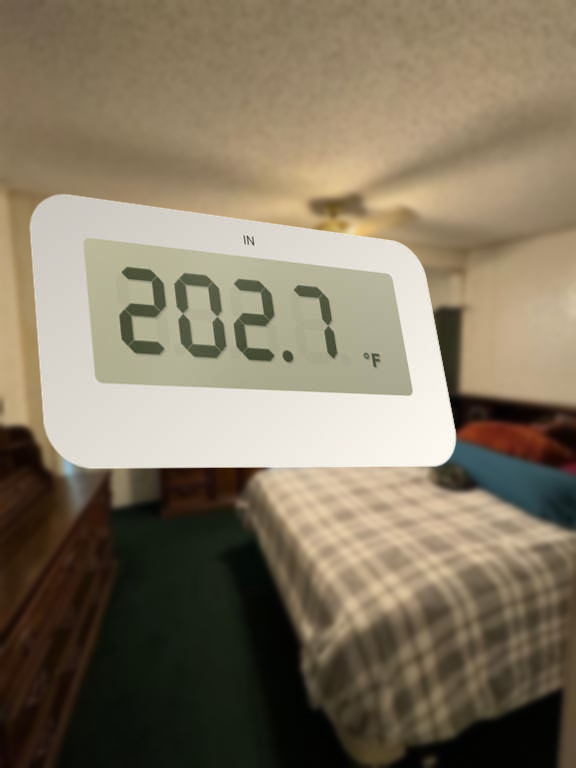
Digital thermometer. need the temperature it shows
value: 202.7 °F
